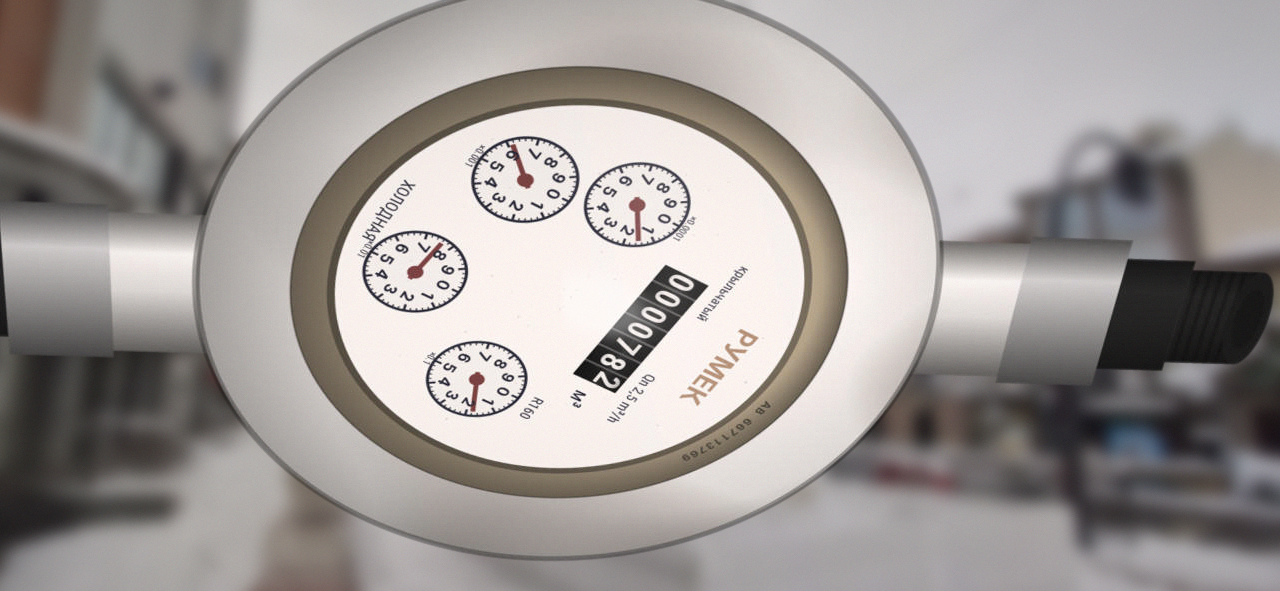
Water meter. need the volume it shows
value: 782.1761 m³
